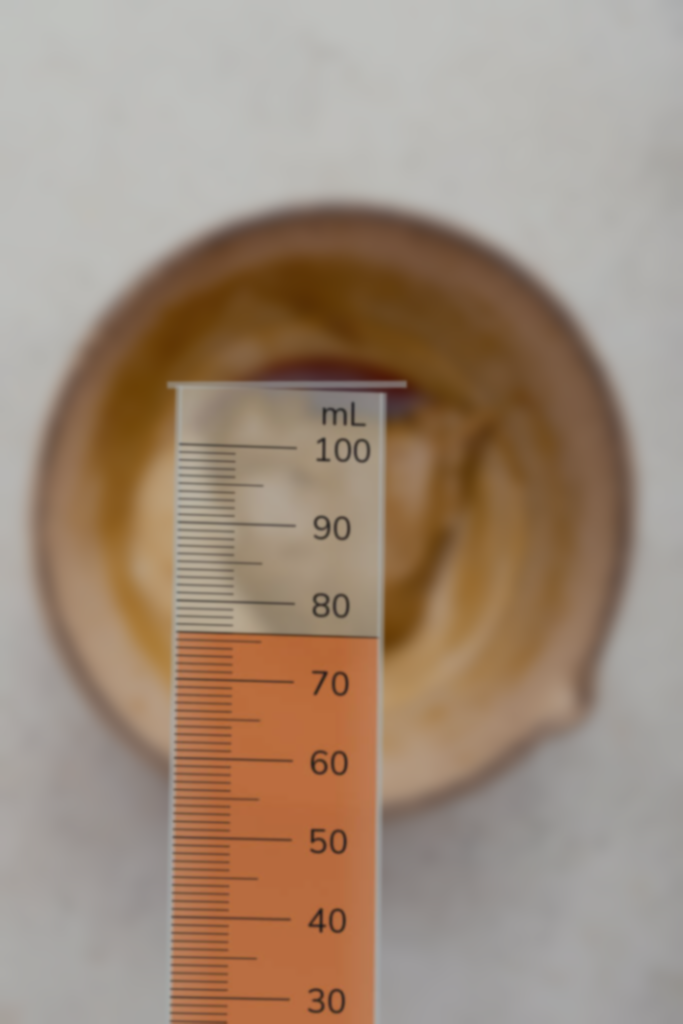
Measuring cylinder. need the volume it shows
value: 76 mL
